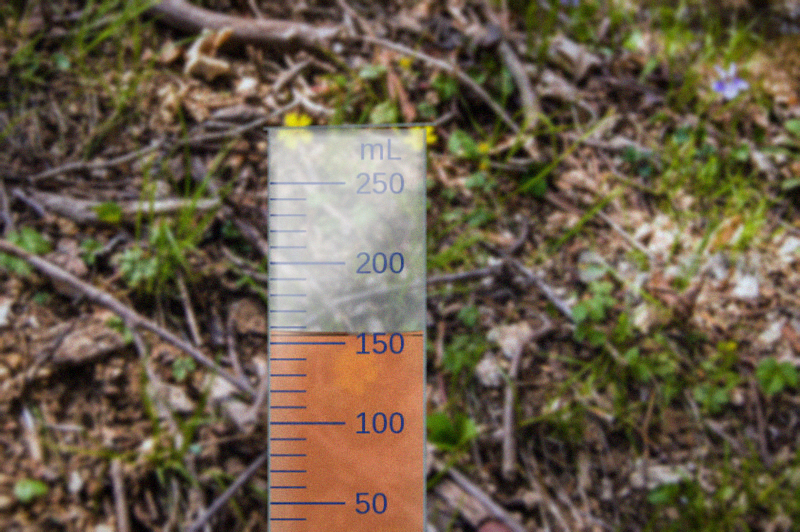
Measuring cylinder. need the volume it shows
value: 155 mL
